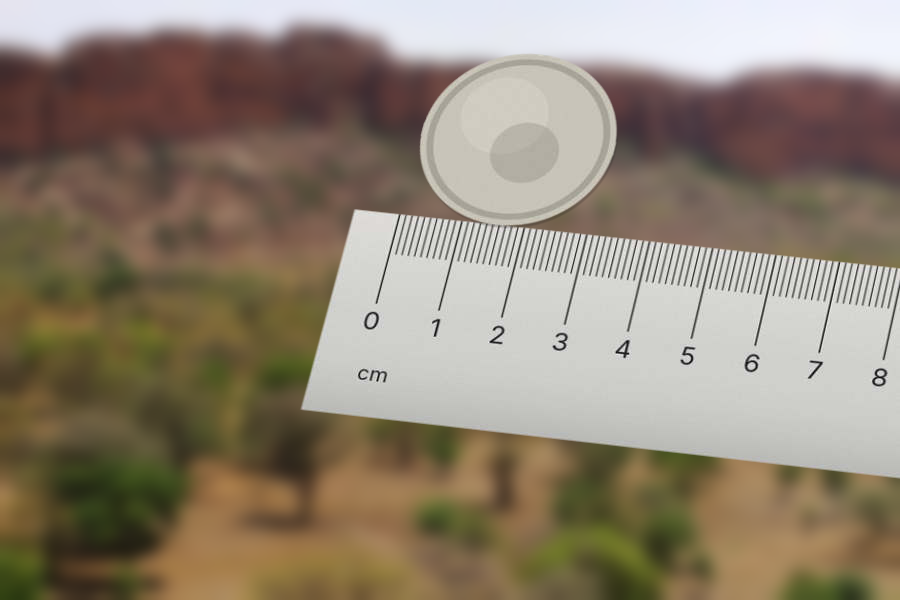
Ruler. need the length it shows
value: 3.1 cm
